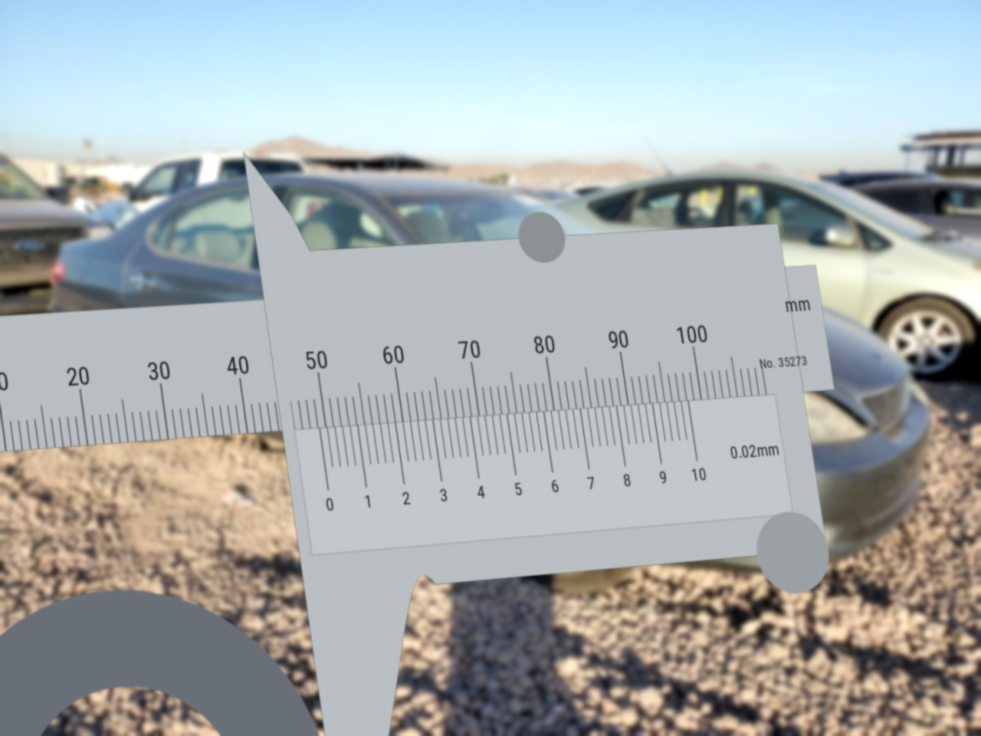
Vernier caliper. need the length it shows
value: 49.2 mm
